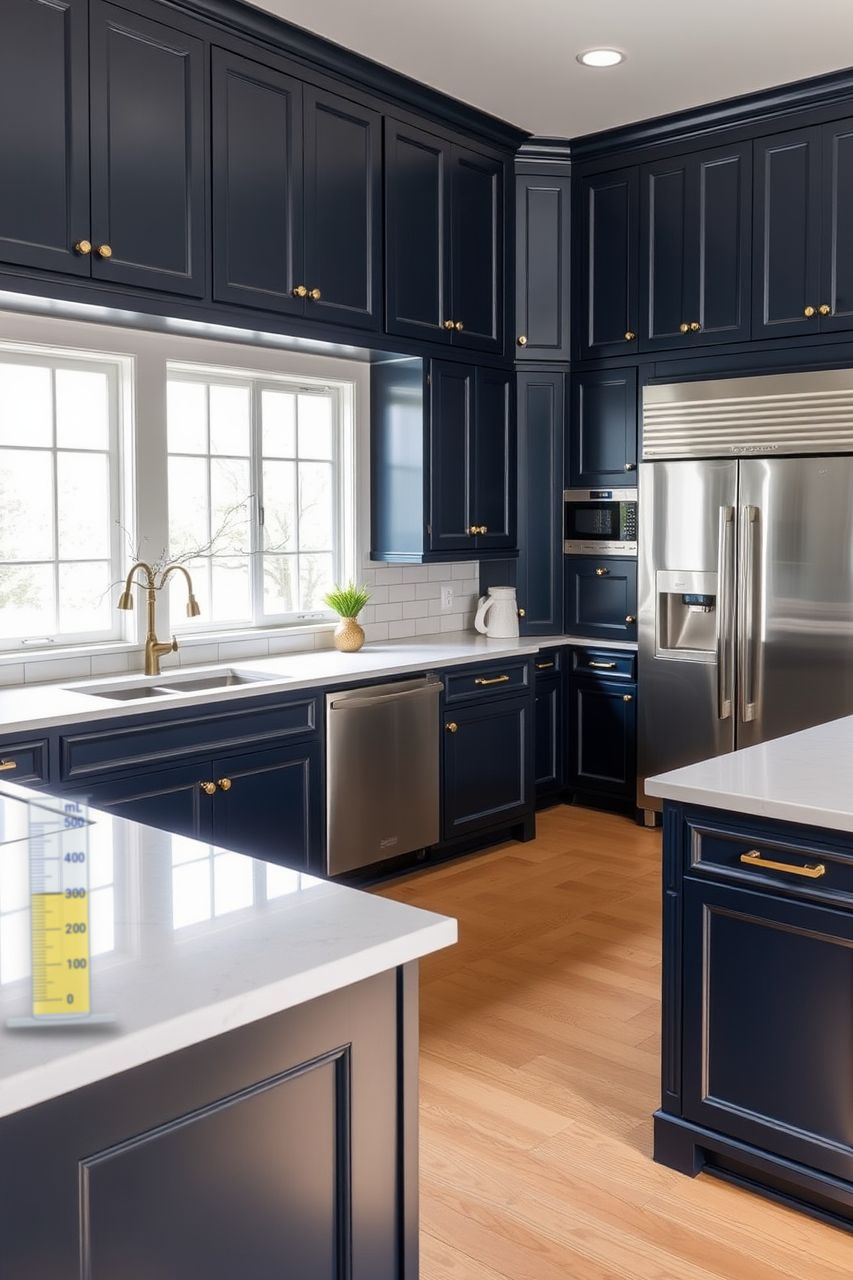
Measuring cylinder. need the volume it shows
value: 300 mL
